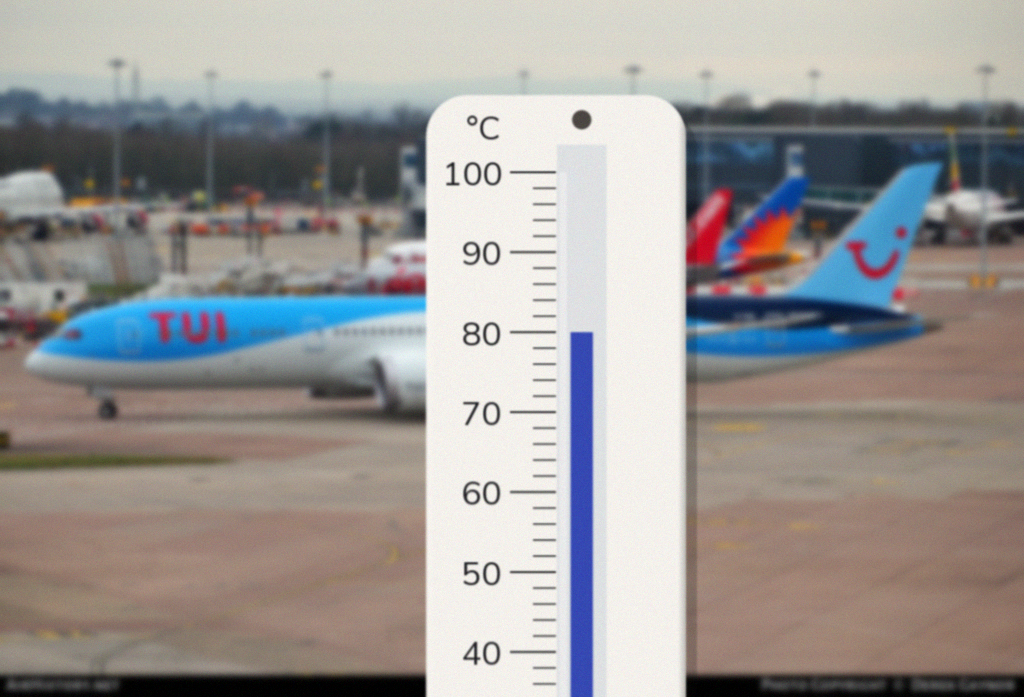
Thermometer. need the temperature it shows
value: 80 °C
